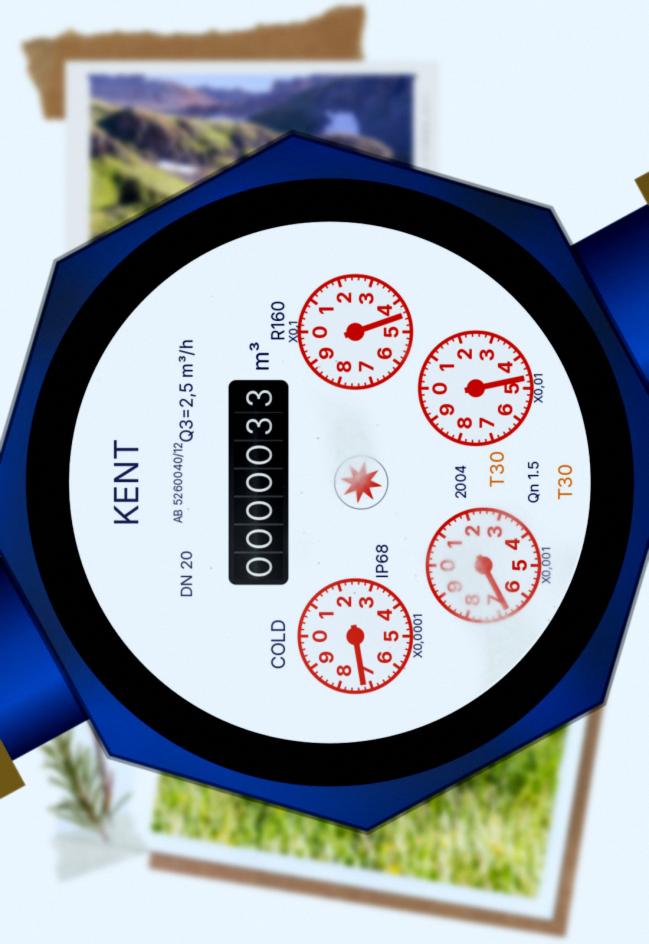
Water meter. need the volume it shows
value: 33.4467 m³
